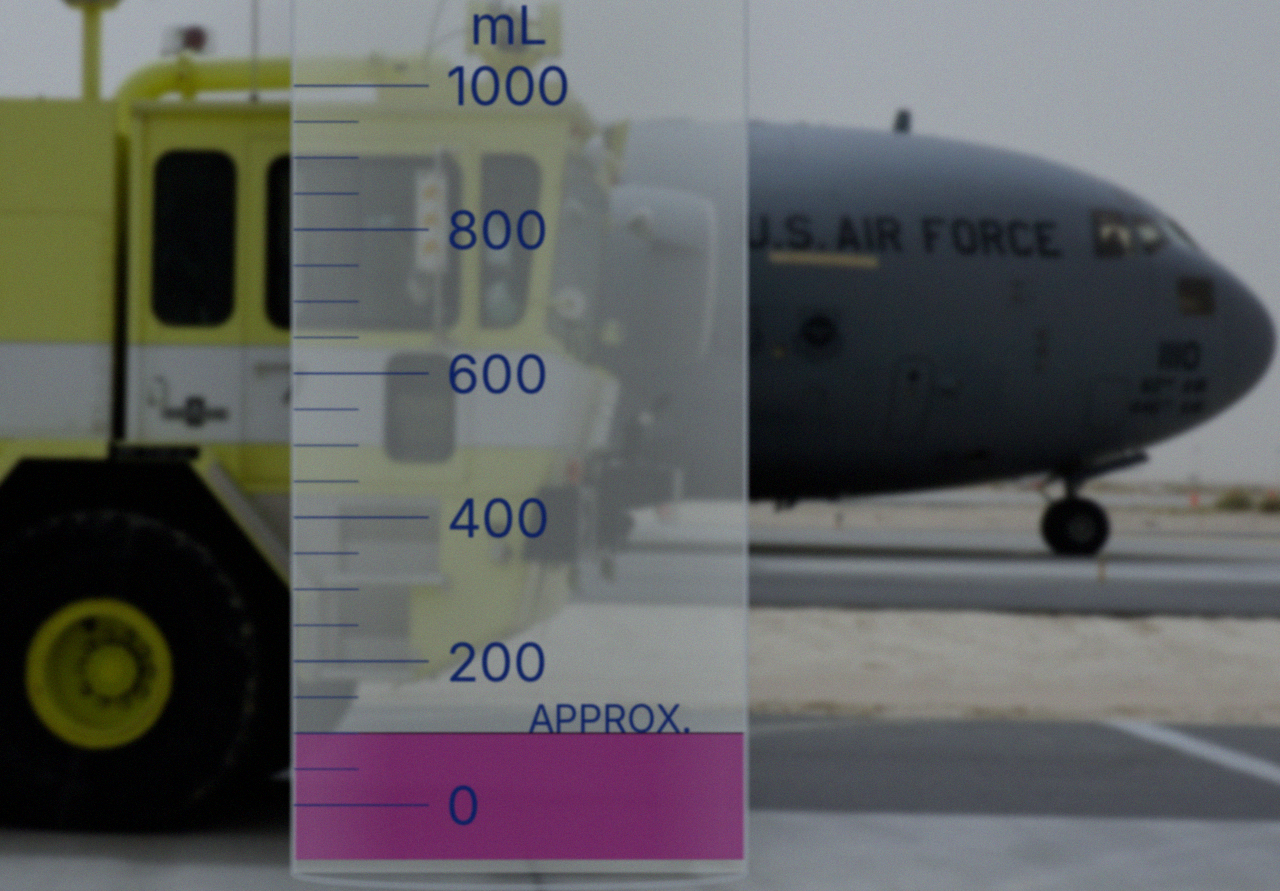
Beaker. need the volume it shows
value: 100 mL
